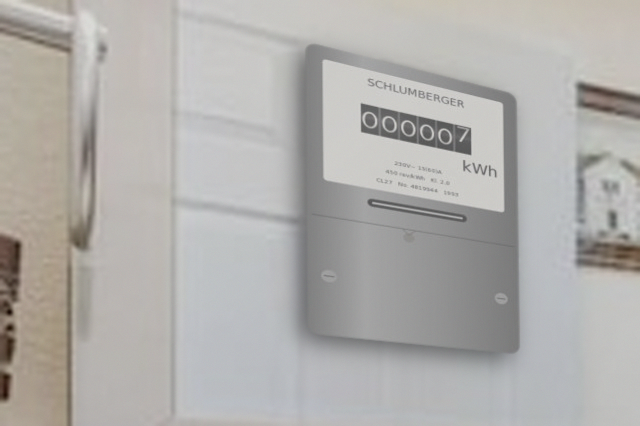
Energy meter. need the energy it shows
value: 7 kWh
